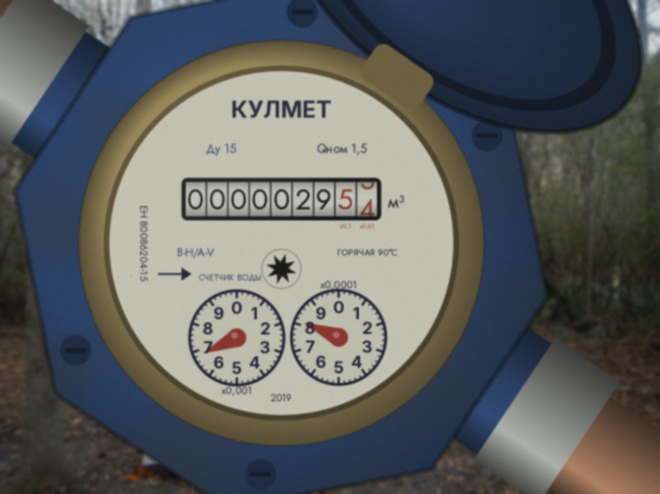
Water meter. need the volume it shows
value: 29.5368 m³
